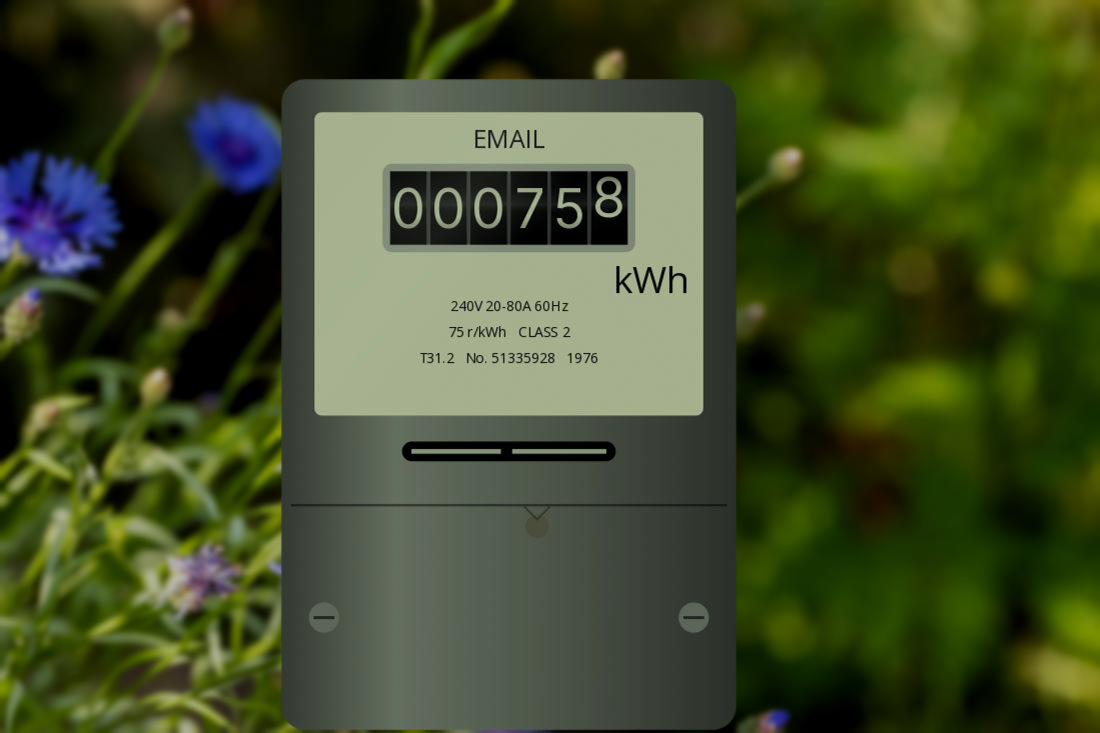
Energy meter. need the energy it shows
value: 758 kWh
